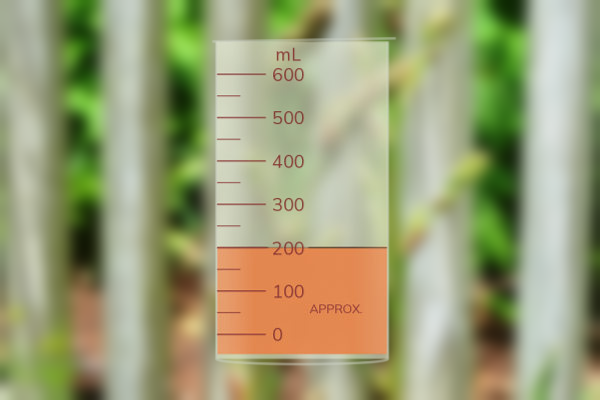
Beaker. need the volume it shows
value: 200 mL
